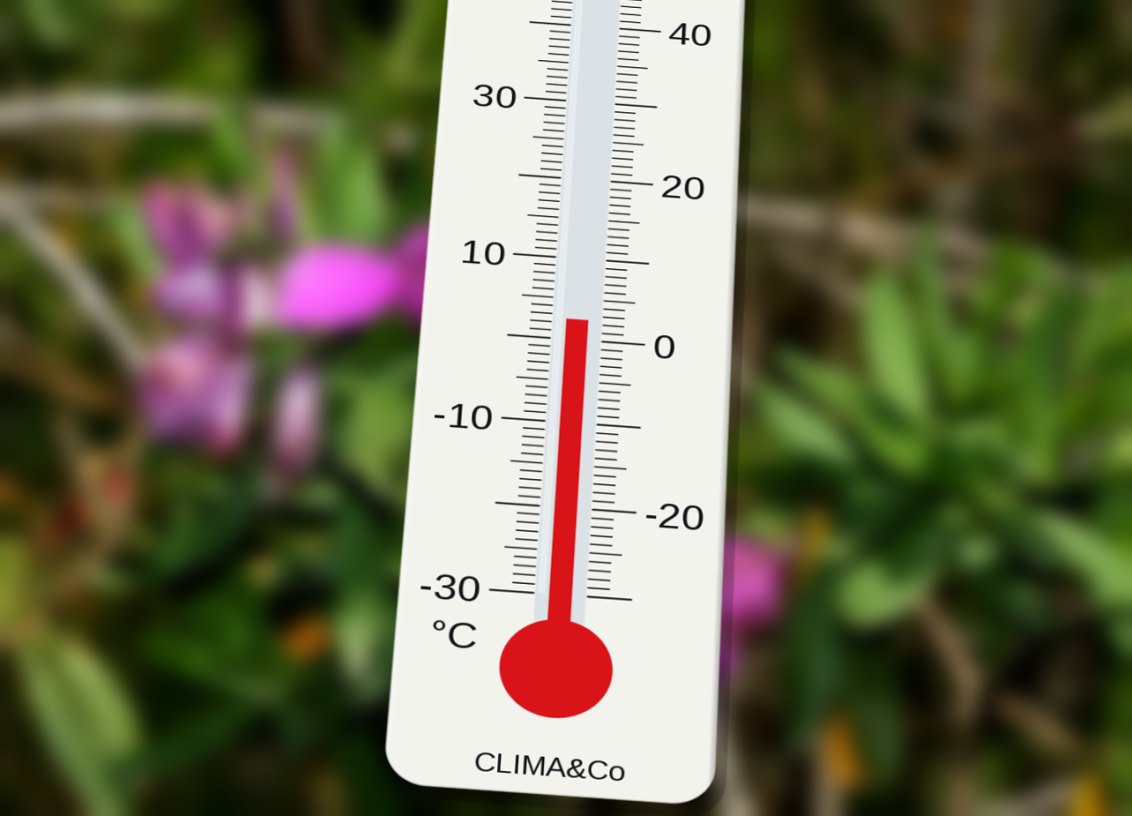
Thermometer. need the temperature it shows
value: 2.5 °C
